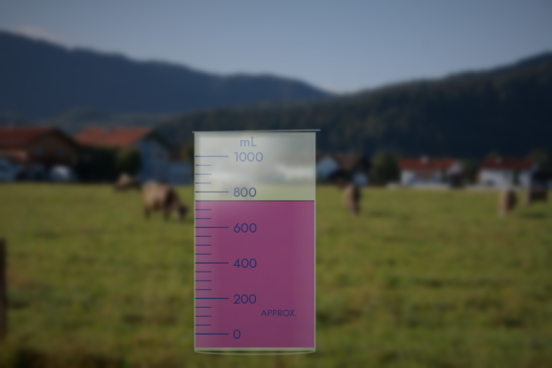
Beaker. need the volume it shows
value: 750 mL
